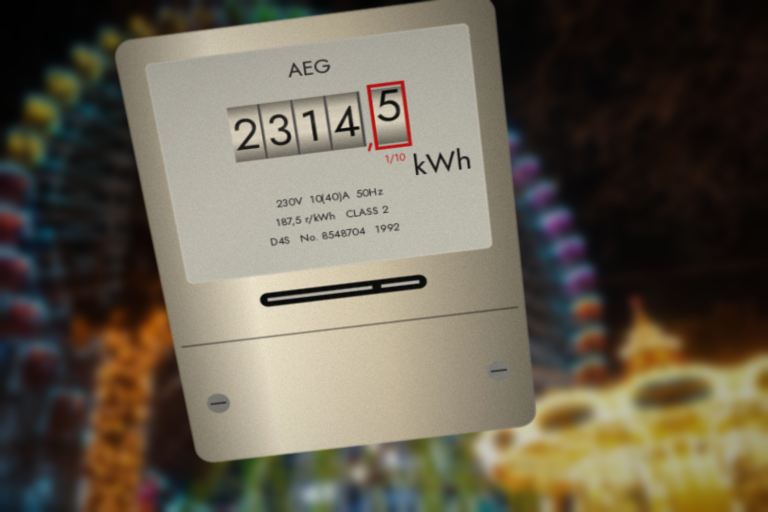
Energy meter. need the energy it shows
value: 2314.5 kWh
